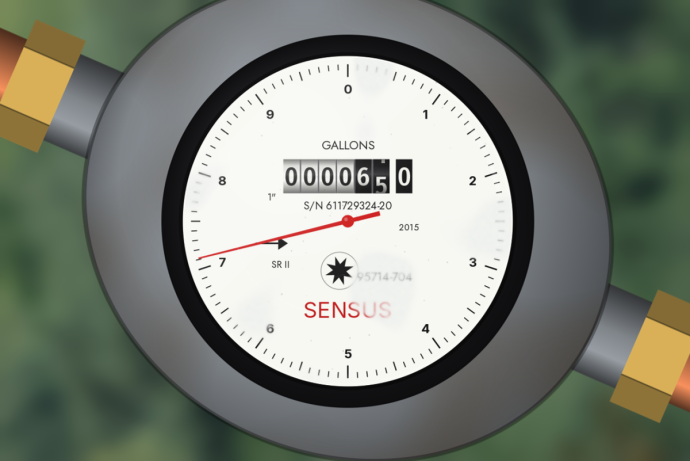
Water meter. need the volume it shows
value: 647.1 gal
